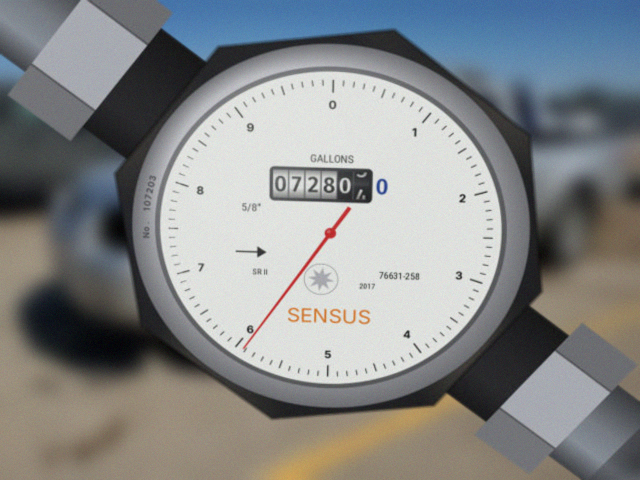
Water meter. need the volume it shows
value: 728035.9 gal
